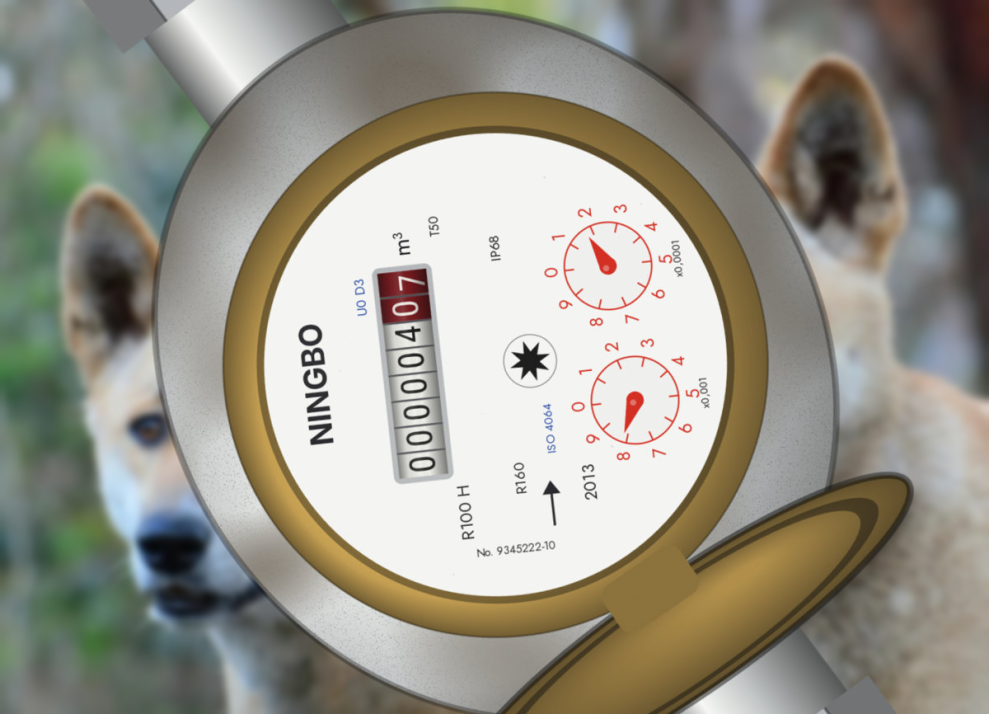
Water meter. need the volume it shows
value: 4.0681 m³
